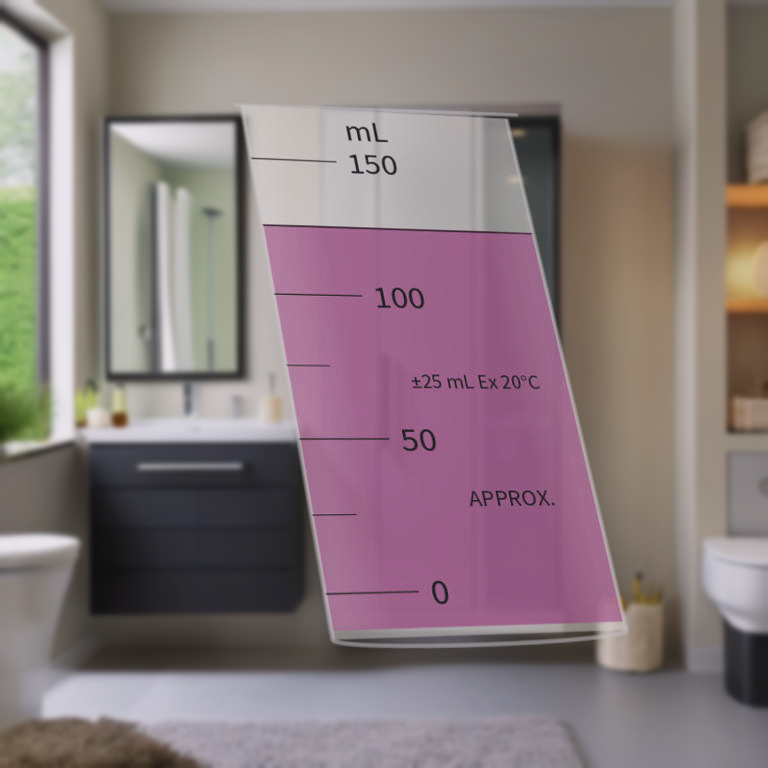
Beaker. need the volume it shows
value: 125 mL
